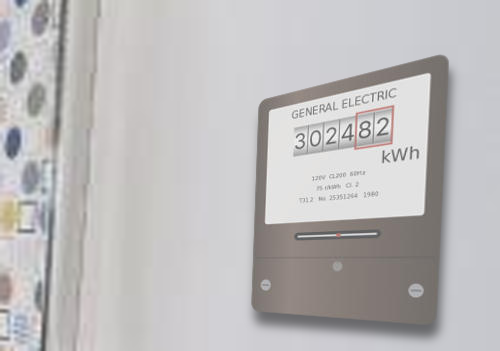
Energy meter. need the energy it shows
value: 3024.82 kWh
